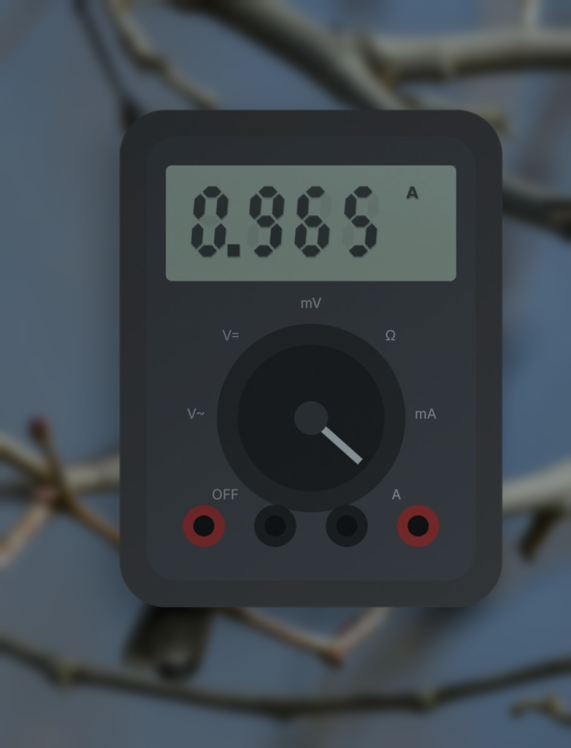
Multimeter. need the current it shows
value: 0.965 A
